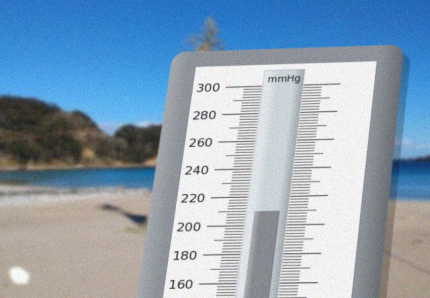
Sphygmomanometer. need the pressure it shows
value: 210 mmHg
